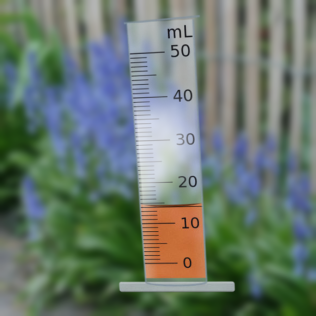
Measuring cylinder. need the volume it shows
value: 14 mL
